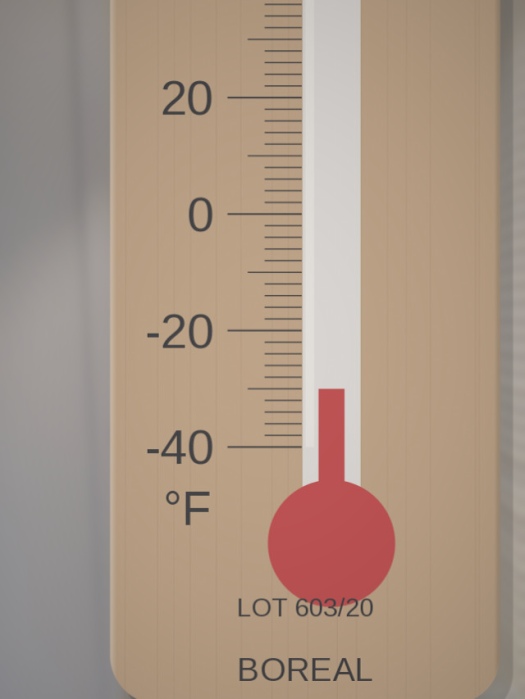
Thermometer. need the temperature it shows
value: -30 °F
